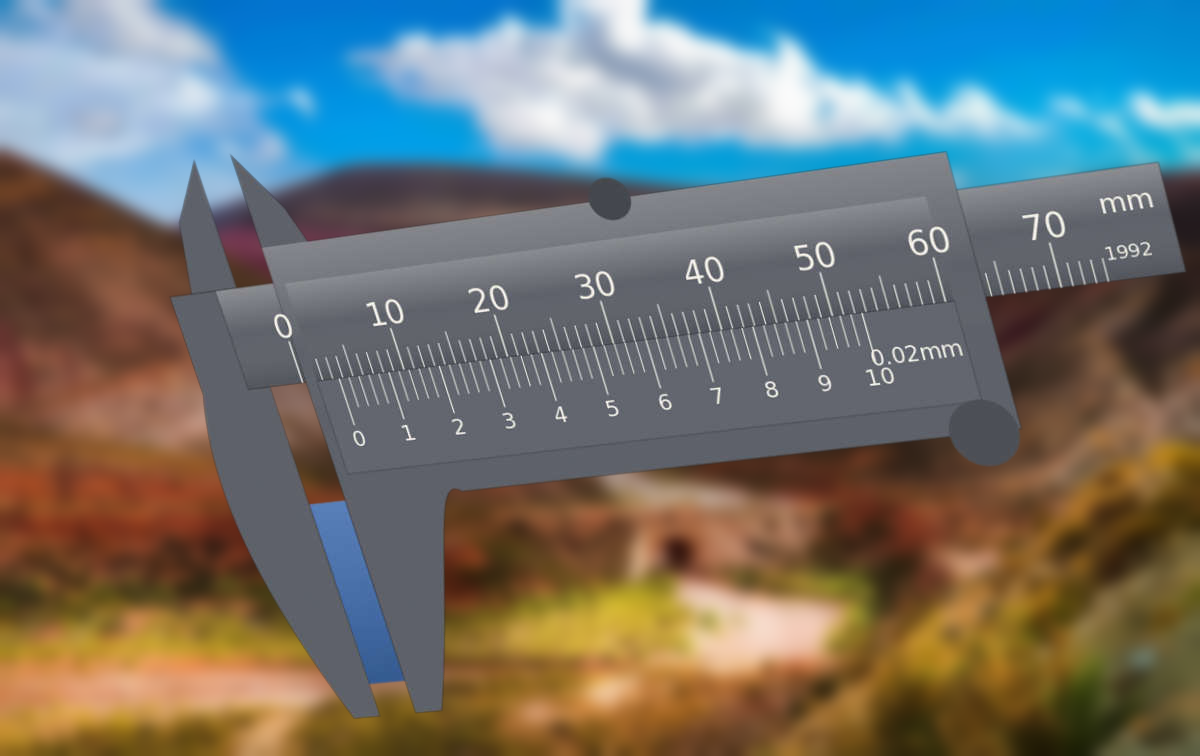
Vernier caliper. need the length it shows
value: 3.6 mm
